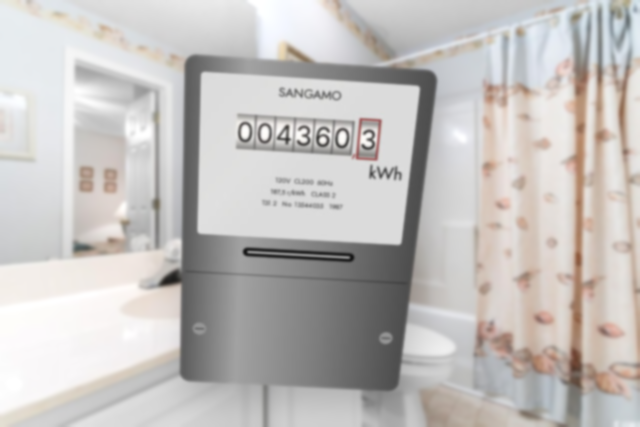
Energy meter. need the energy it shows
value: 4360.3 kWh
